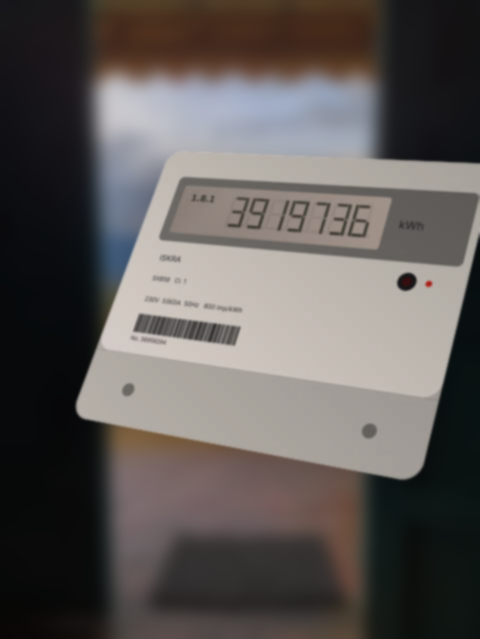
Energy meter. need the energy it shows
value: 3919736 kWh
